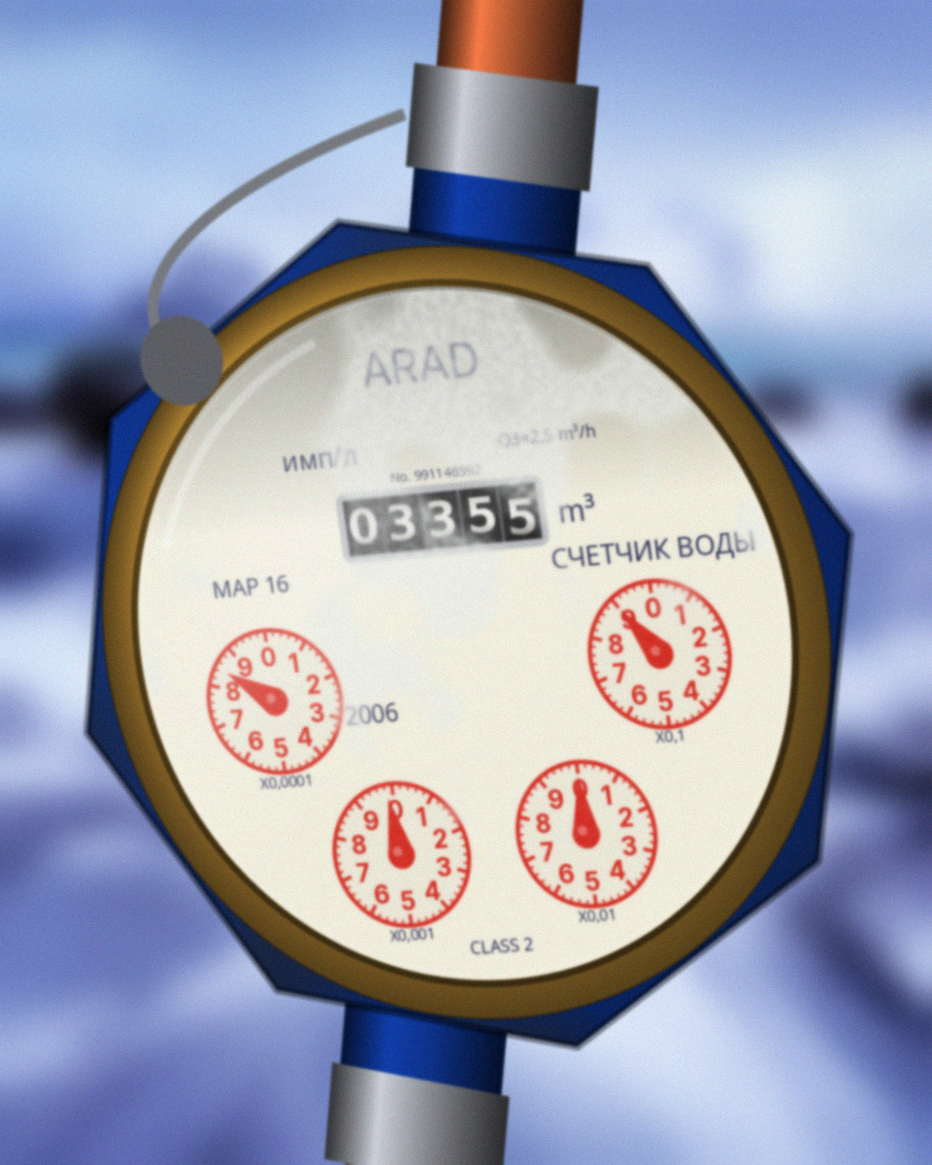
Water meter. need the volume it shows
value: 3354.8998 m³
